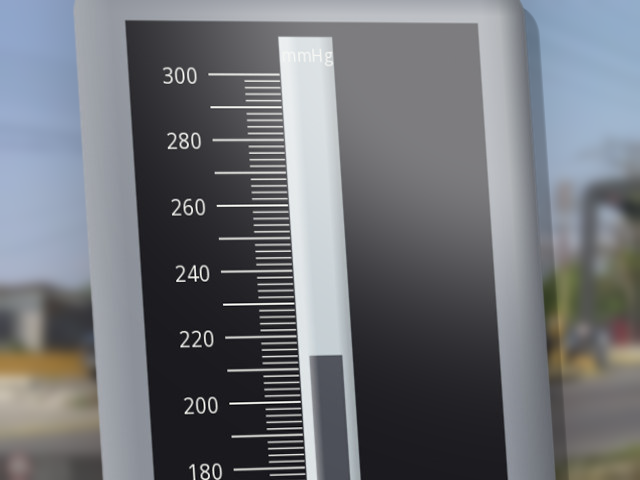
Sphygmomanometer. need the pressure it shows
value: 214 mmHg
